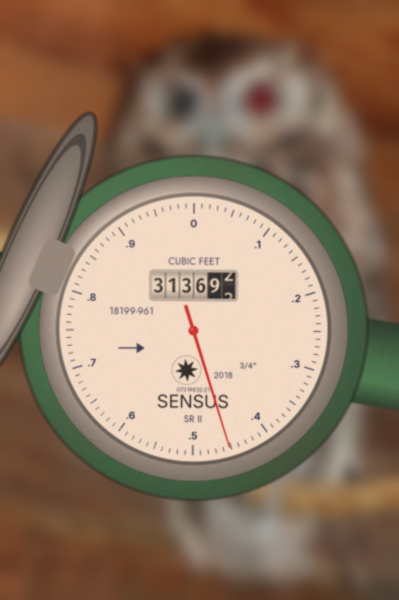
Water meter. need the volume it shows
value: 313692.45 ft³
